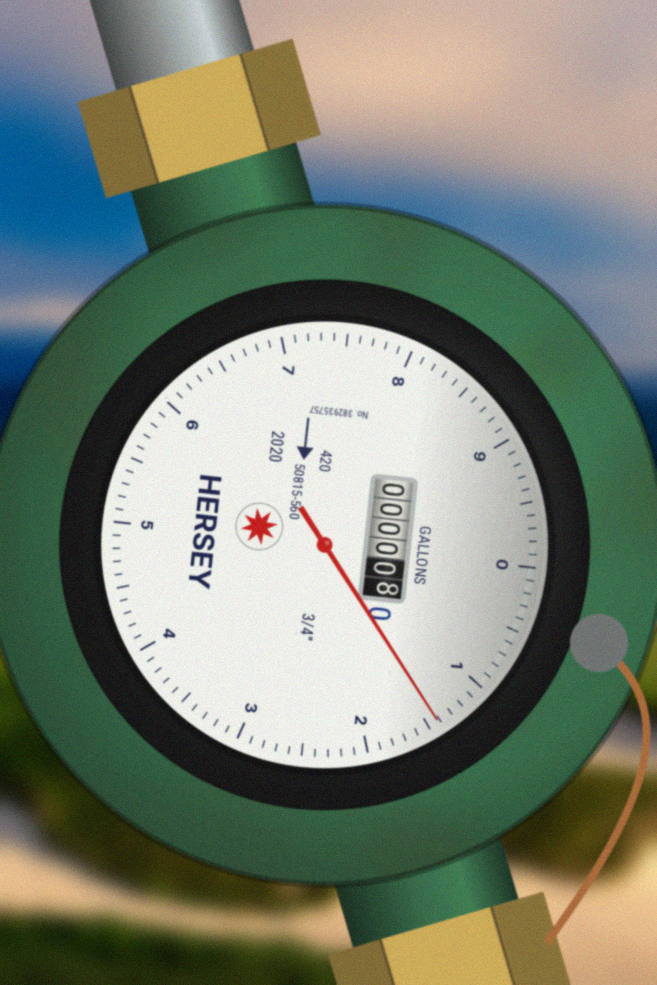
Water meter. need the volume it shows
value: 81.4 gal
